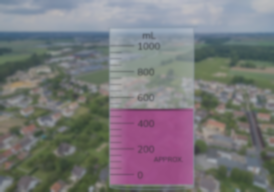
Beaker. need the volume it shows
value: 500 mL
